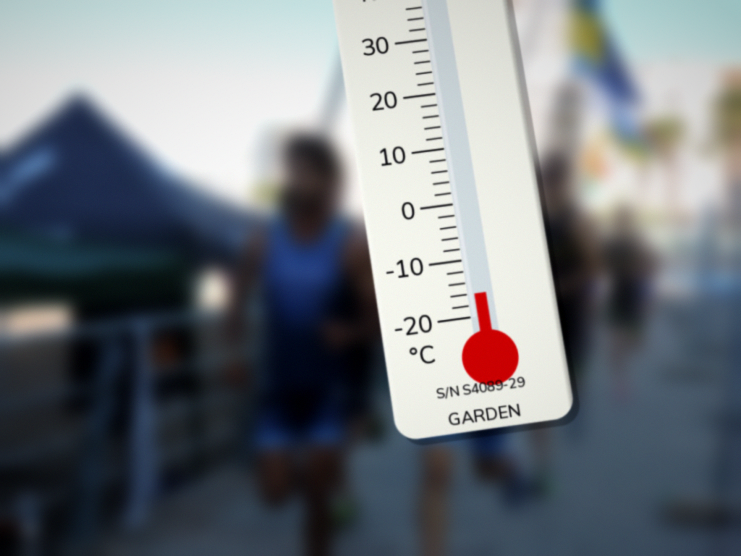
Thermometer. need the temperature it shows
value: -16 °C
